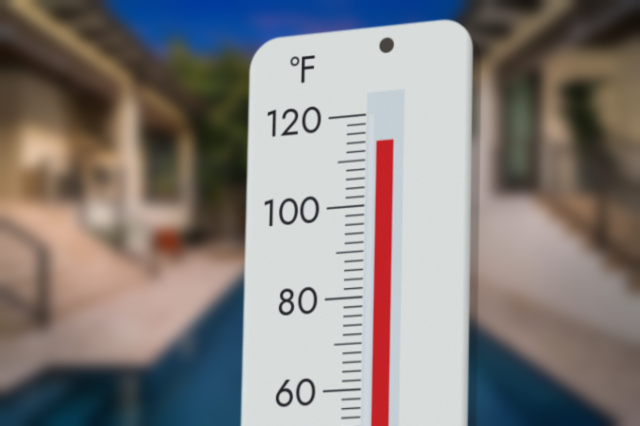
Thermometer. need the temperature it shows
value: 114 °F
